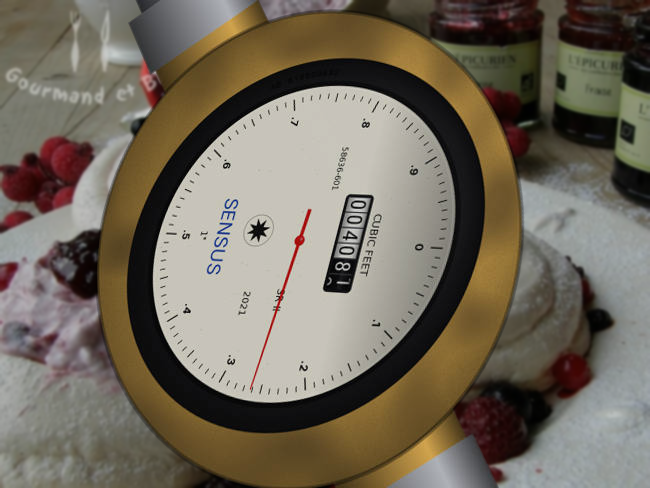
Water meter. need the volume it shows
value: 4081.26 ft³
